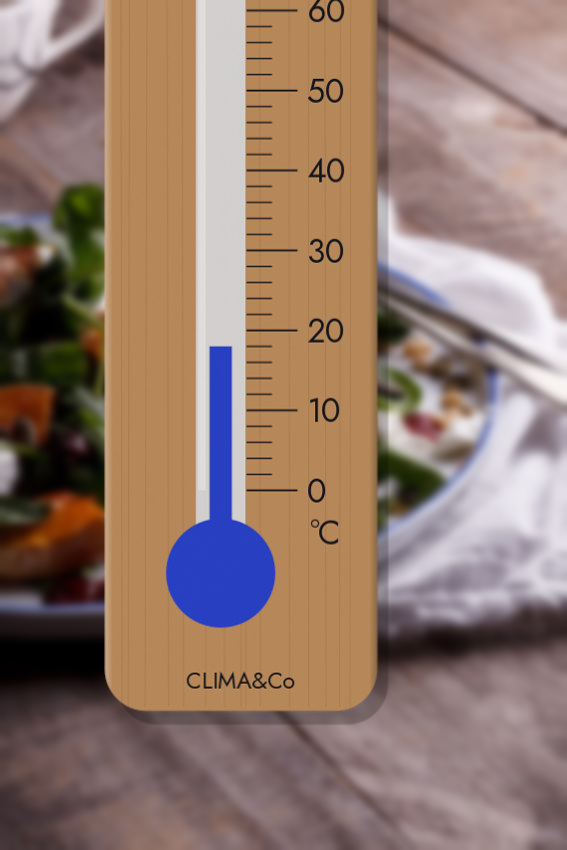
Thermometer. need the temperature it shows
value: 18 °C
